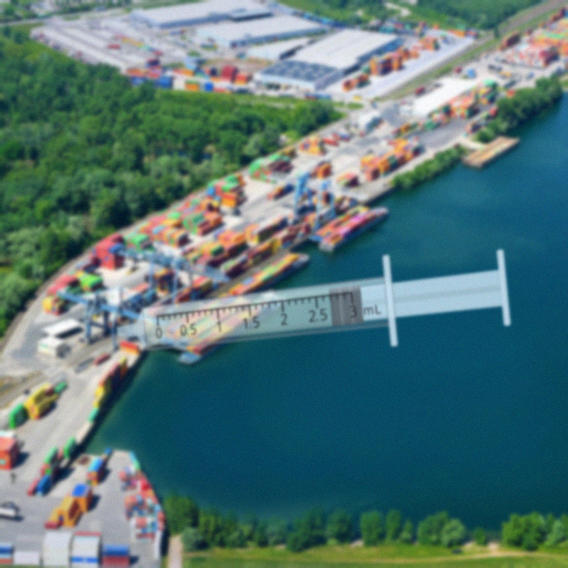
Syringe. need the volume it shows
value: 2.7 mL
